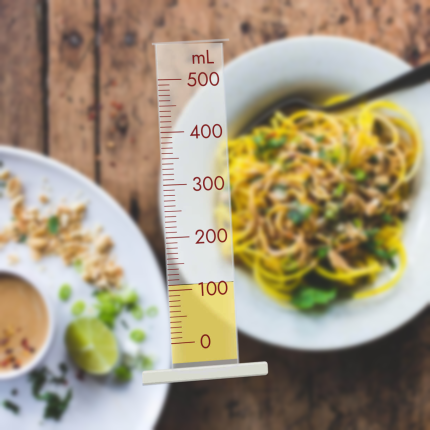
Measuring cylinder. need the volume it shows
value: 110 mL
